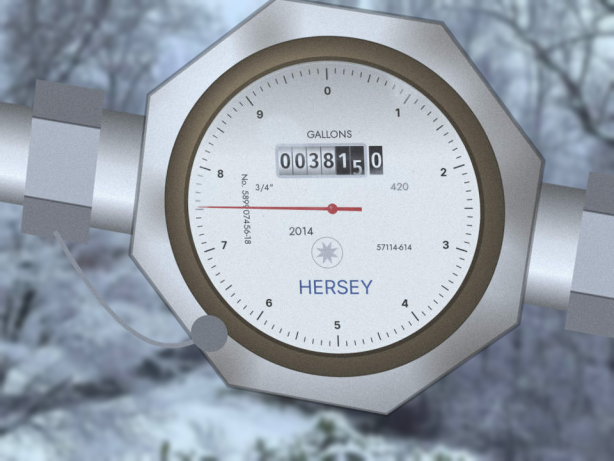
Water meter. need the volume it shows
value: 38147.5 gal
